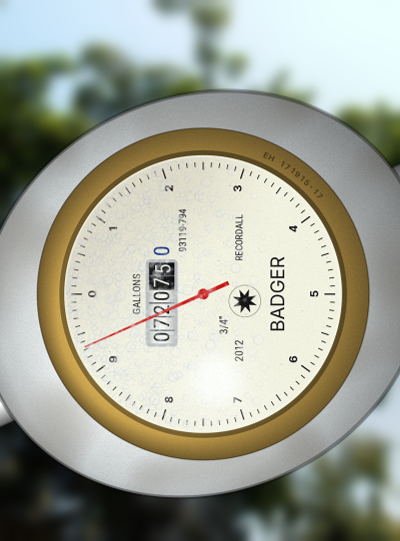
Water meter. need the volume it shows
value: 720749.3 gal
